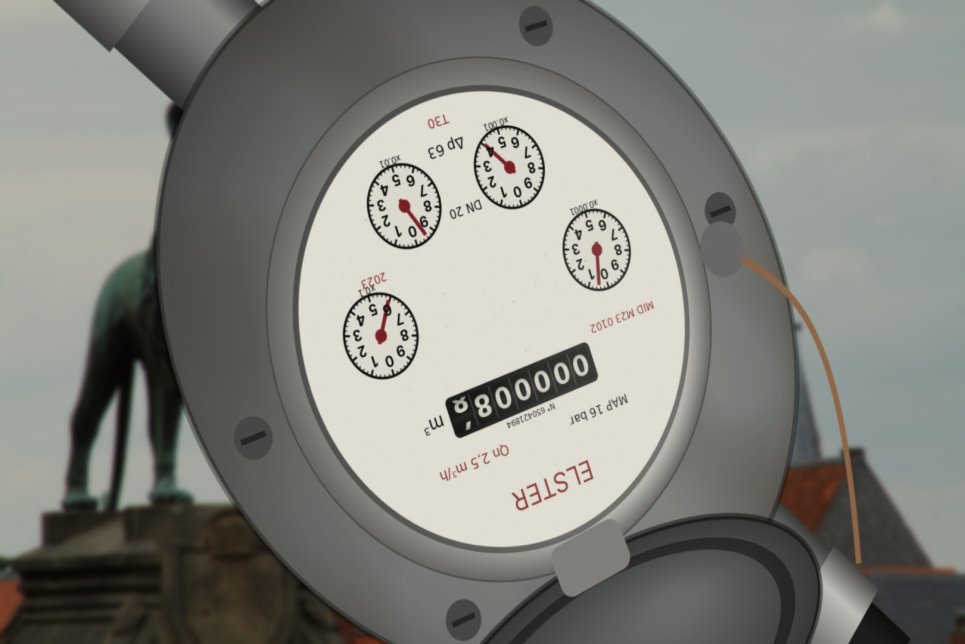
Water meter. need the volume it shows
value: 87.5940 m³
